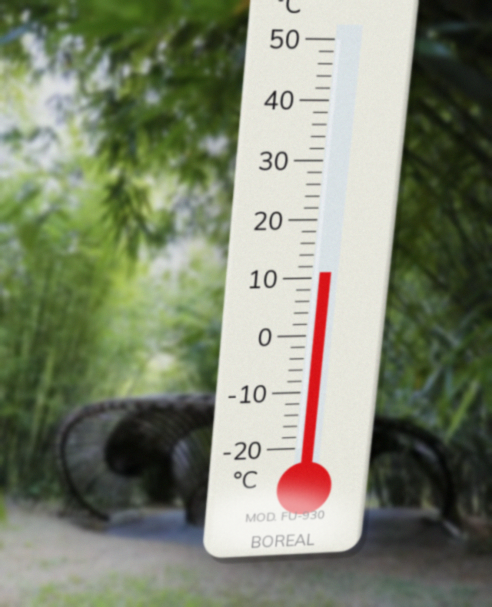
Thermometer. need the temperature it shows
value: 11 °C
